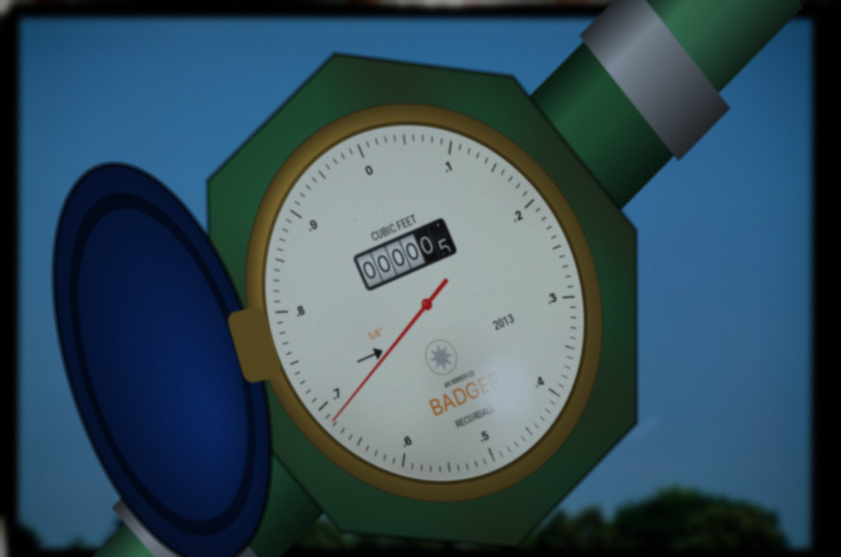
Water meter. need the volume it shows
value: 4.68 ft³
